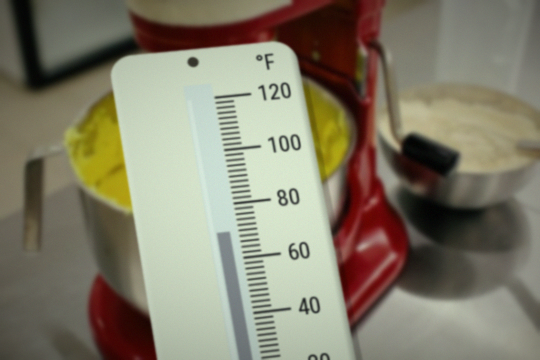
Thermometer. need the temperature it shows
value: 70 °F
